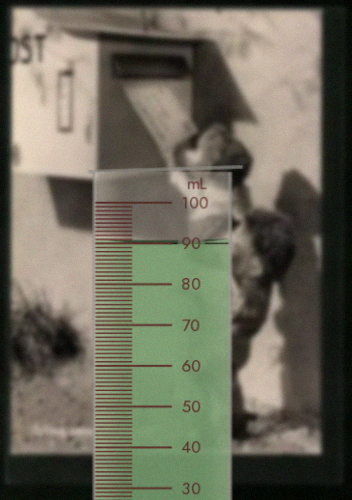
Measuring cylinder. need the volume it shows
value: 90 mL
